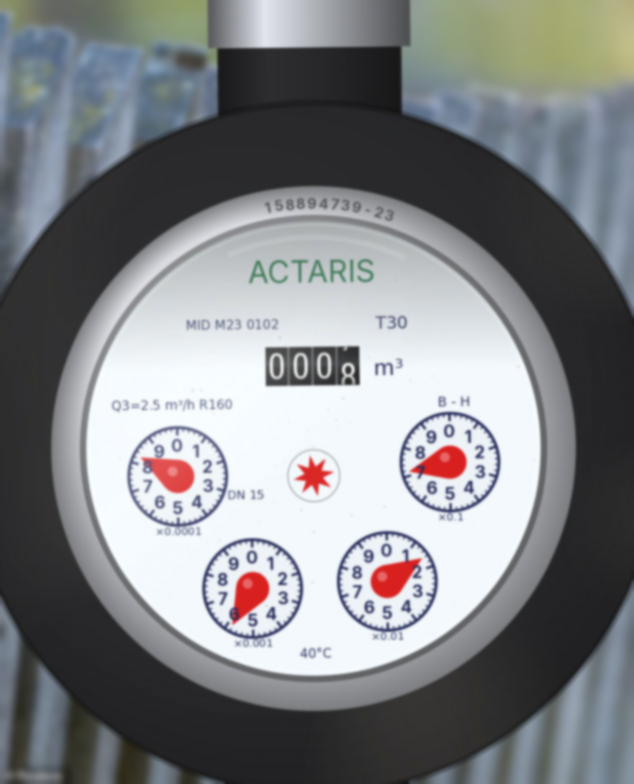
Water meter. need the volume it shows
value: 7.7158 m³
